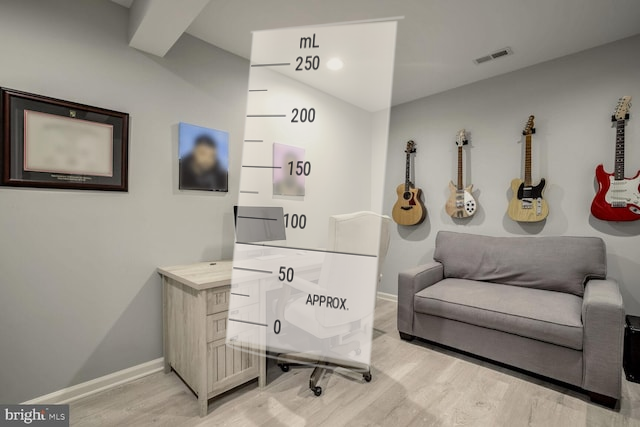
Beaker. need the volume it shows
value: 75 mL
